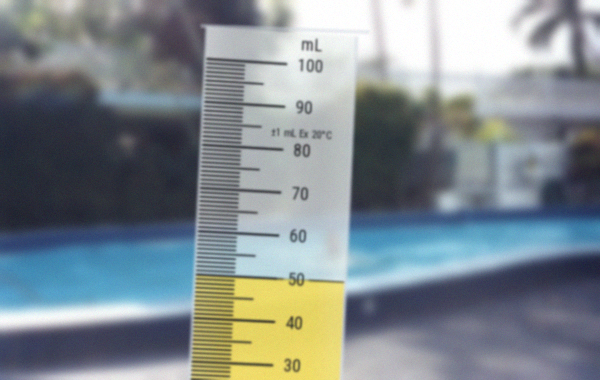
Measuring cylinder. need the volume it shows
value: 50 mL
